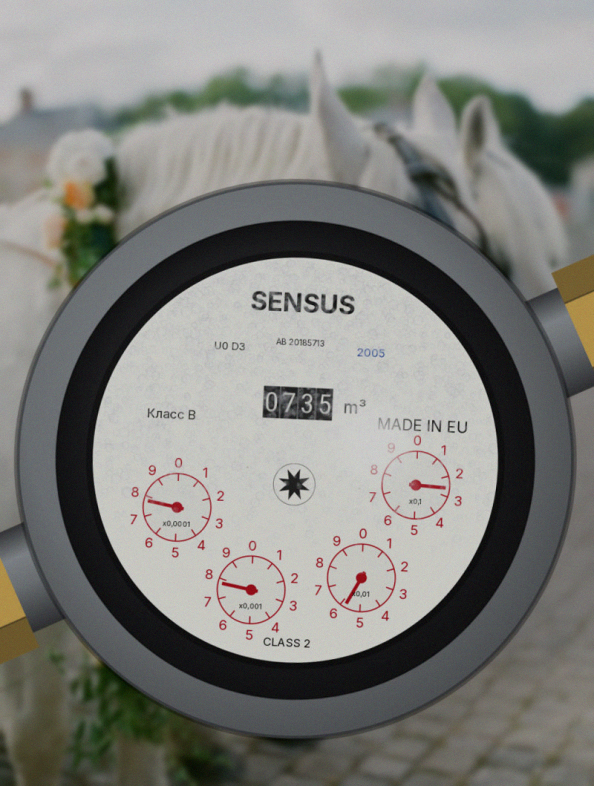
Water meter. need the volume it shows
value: 735.2577 m³
